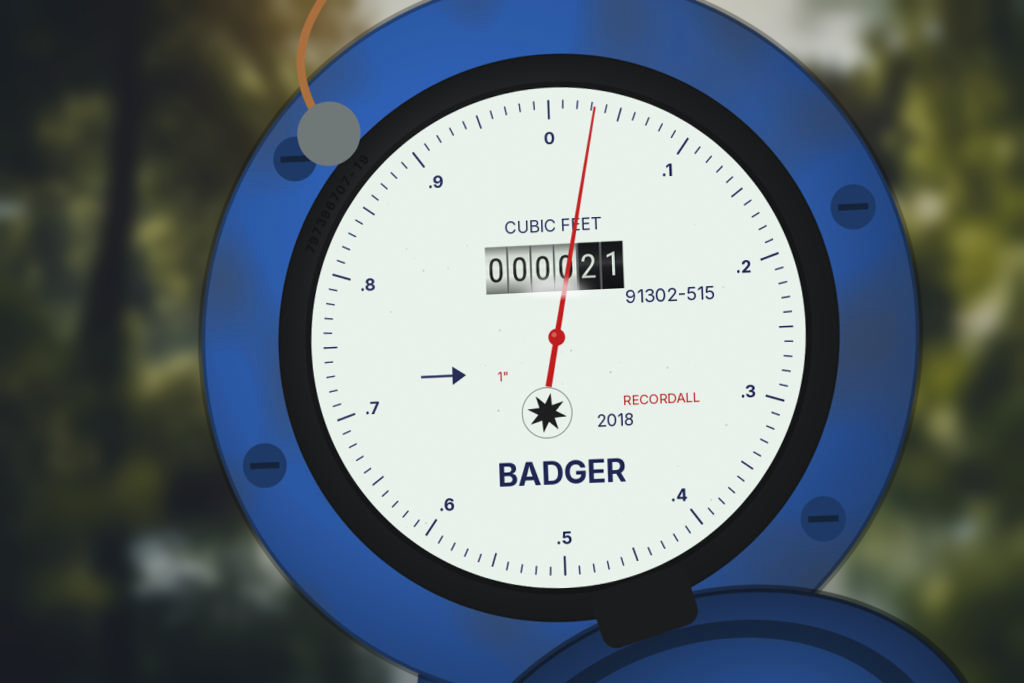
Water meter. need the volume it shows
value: 21.03 ft³
